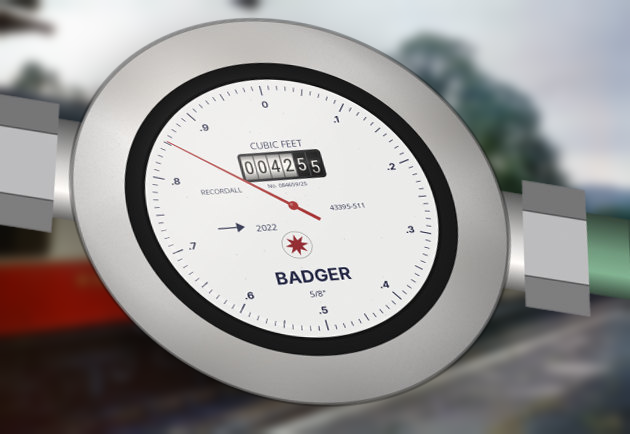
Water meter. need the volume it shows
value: 4254.85 ft³
